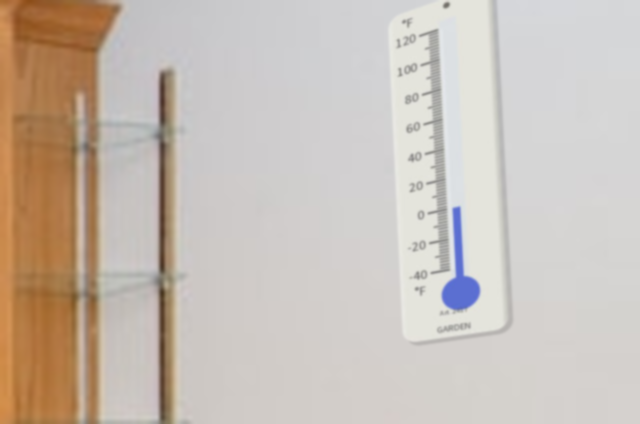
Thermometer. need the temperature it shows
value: 0 °F
